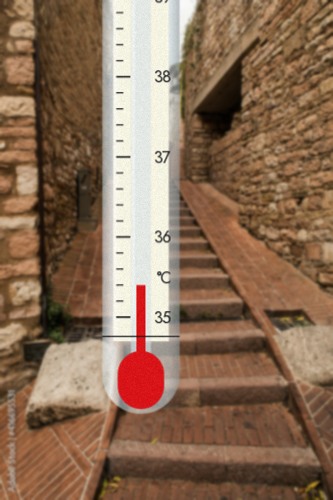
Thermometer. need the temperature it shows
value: 35.4 °C
